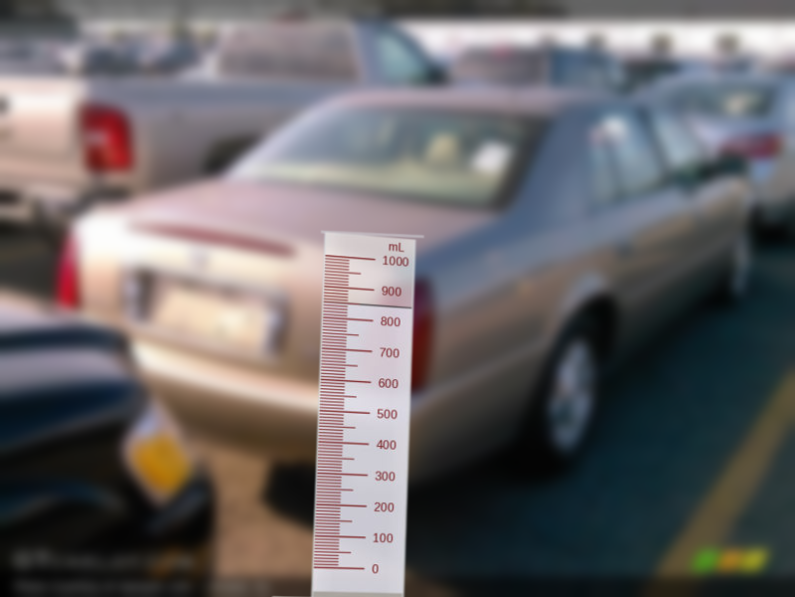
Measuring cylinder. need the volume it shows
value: 850 mL
